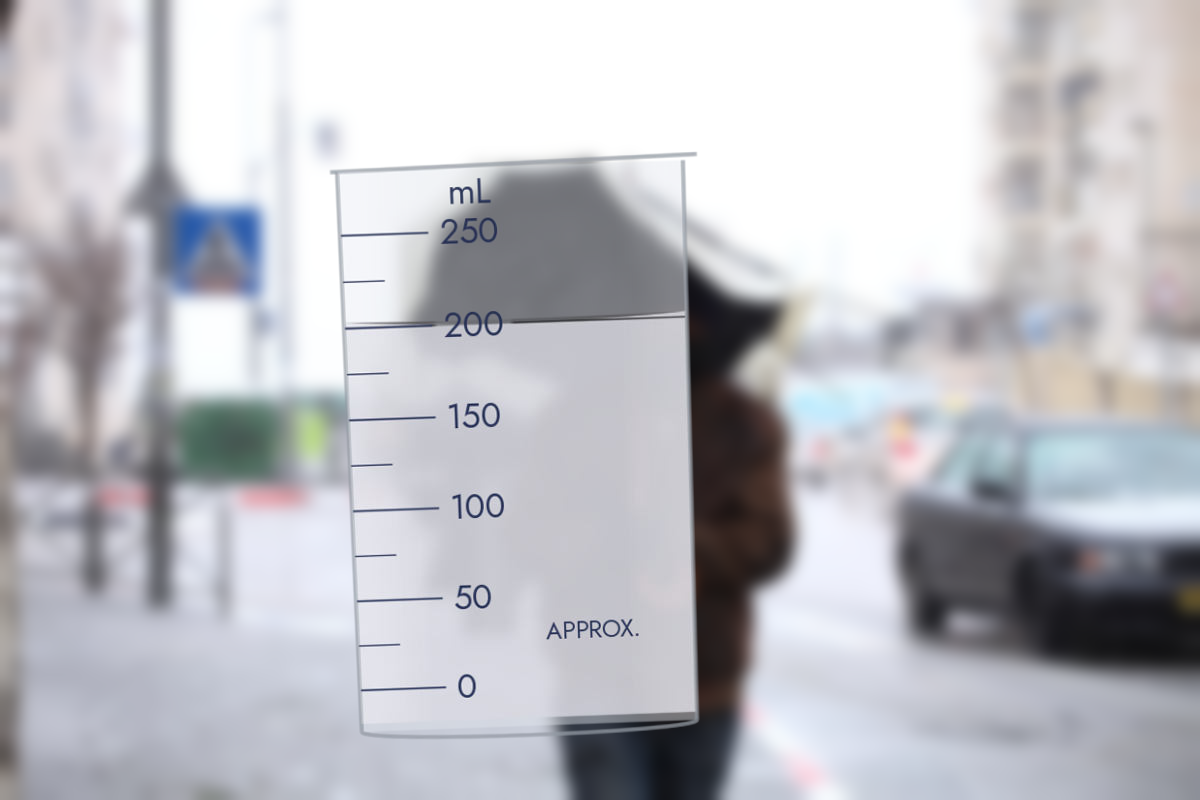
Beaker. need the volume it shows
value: 200 mL
